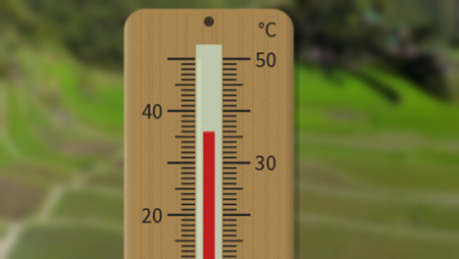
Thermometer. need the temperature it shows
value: 36 °C
